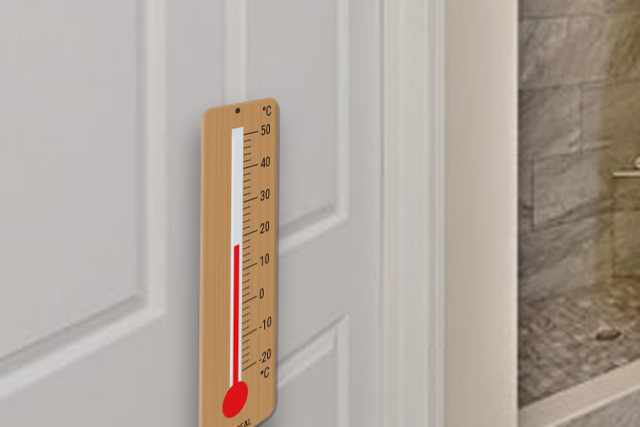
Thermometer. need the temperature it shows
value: 18 °C
